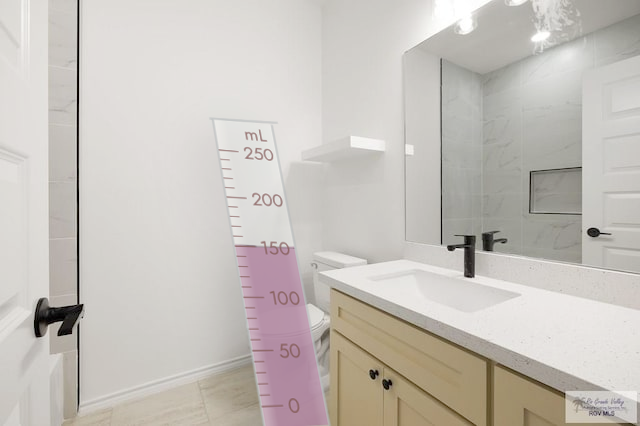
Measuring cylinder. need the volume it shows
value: 150 mL
